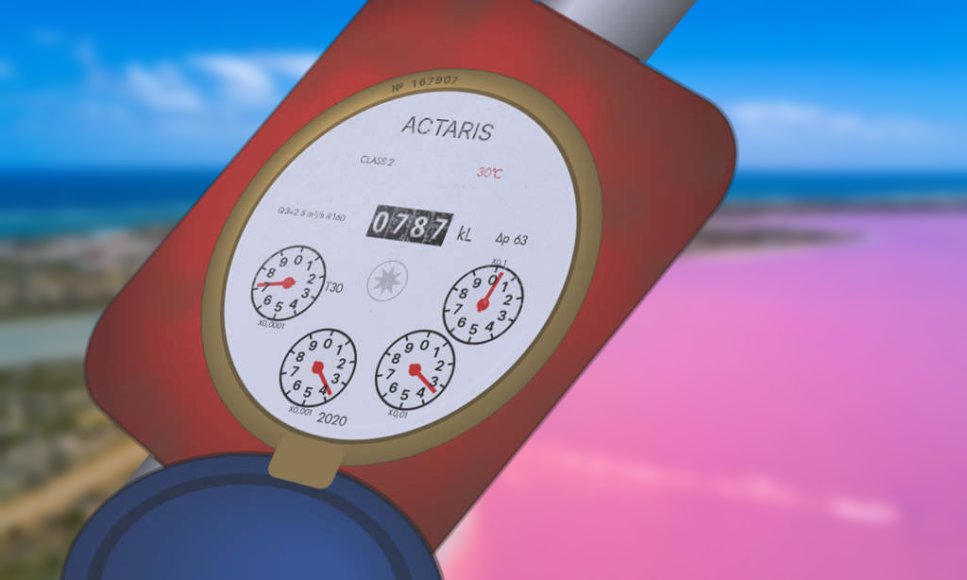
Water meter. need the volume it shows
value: 787.0337 kL
